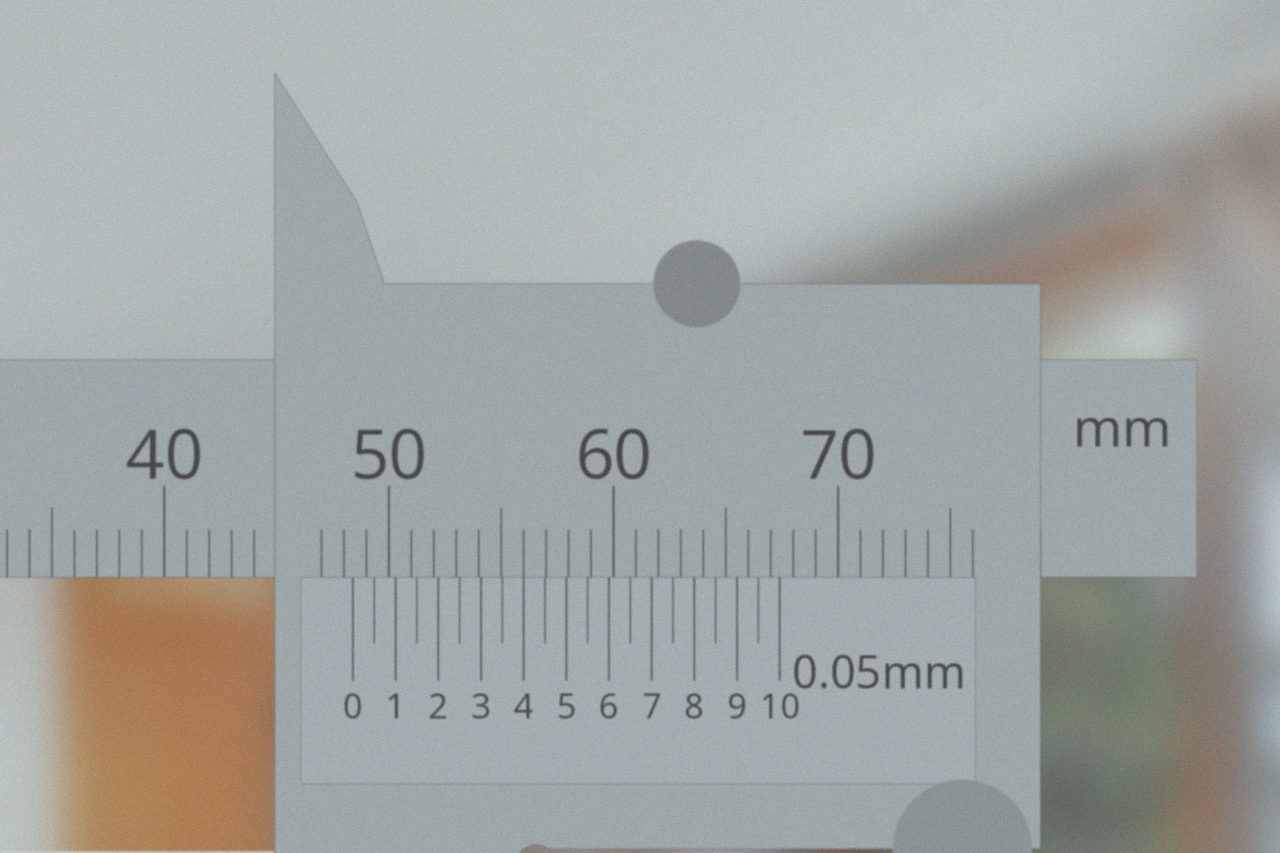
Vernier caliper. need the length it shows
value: 48.4 mm
